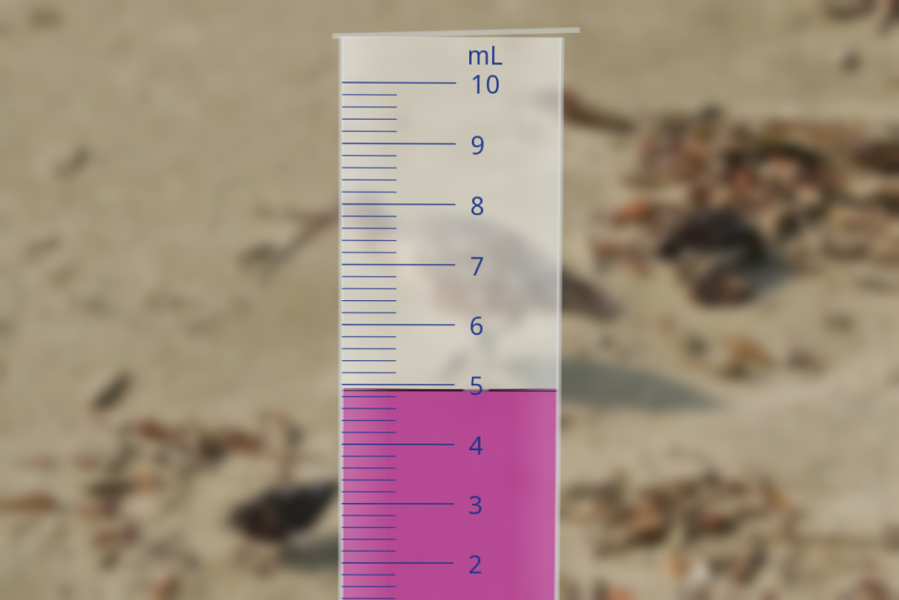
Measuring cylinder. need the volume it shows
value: 4.9 mL
